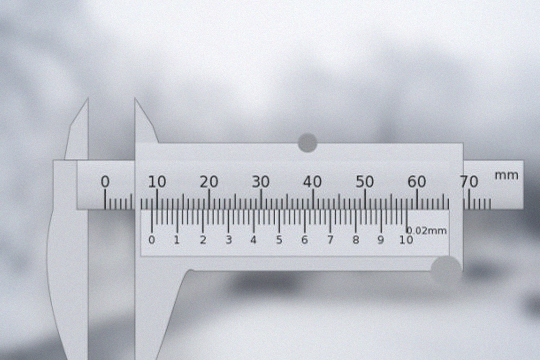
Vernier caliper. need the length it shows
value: 9.0 mm
